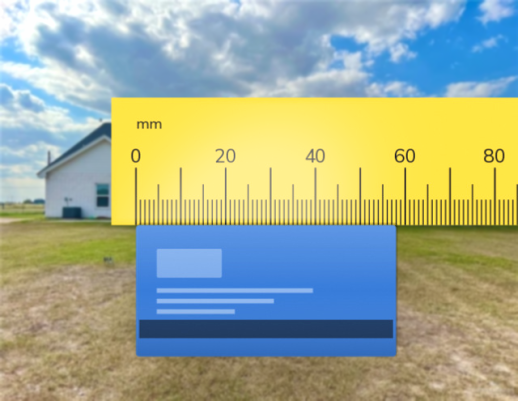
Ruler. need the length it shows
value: 58 mm
